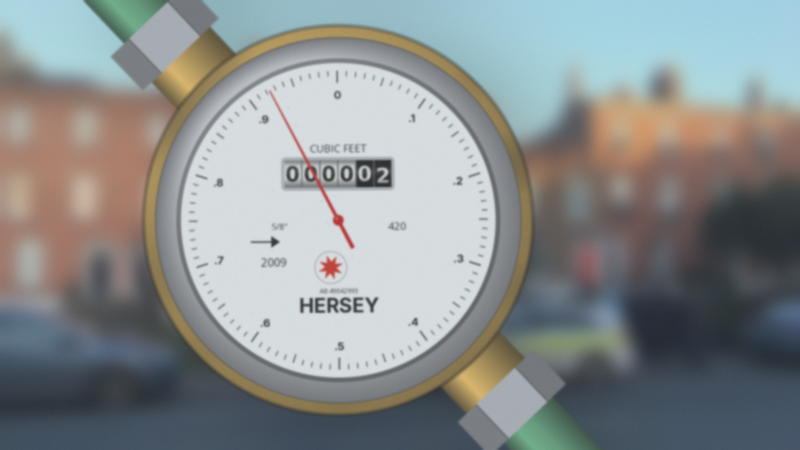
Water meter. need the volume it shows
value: 1.92 ft³
